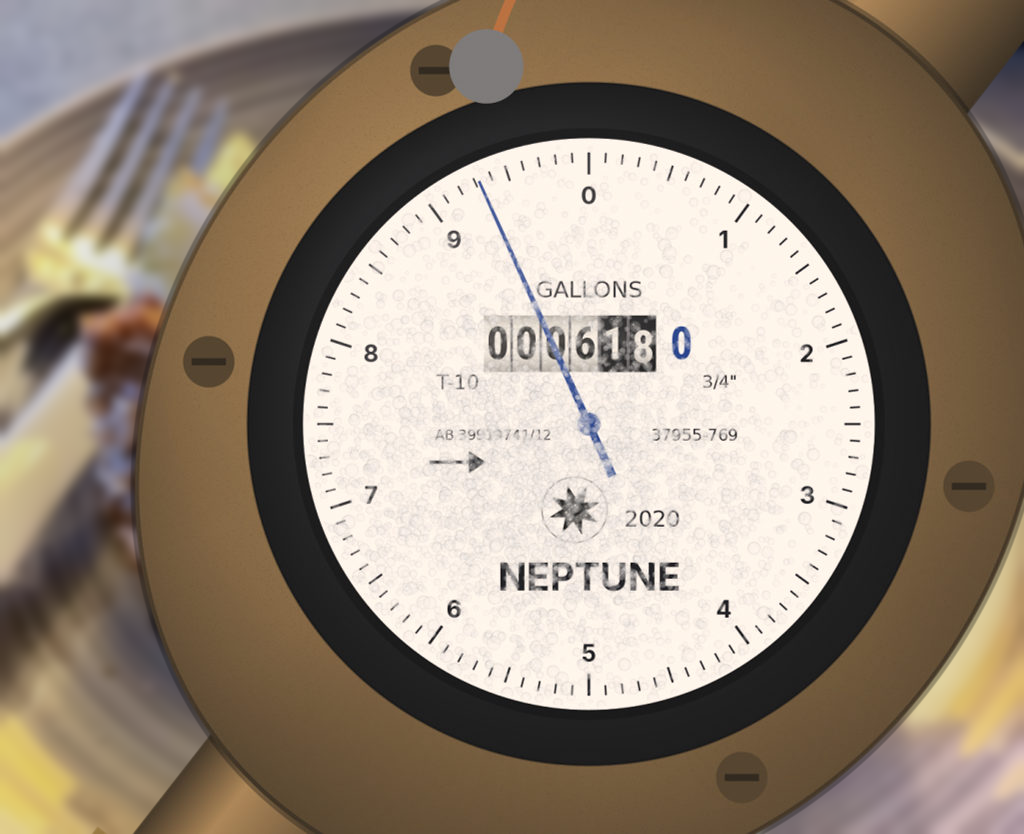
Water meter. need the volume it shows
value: 6179.3 gal
